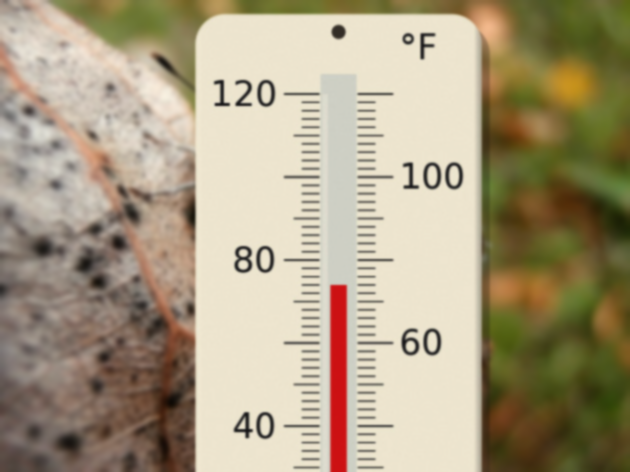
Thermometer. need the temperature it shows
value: 74 °F
